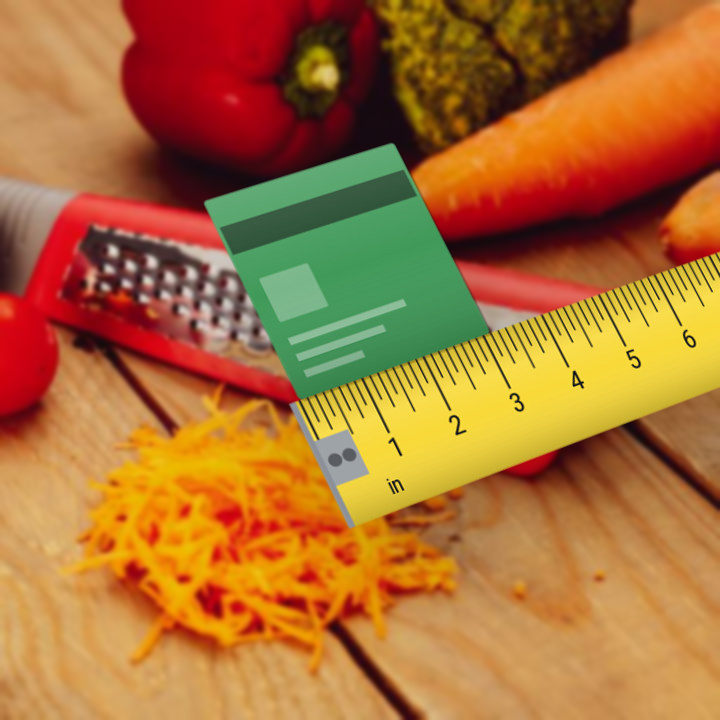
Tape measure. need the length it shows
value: 3.125 in
